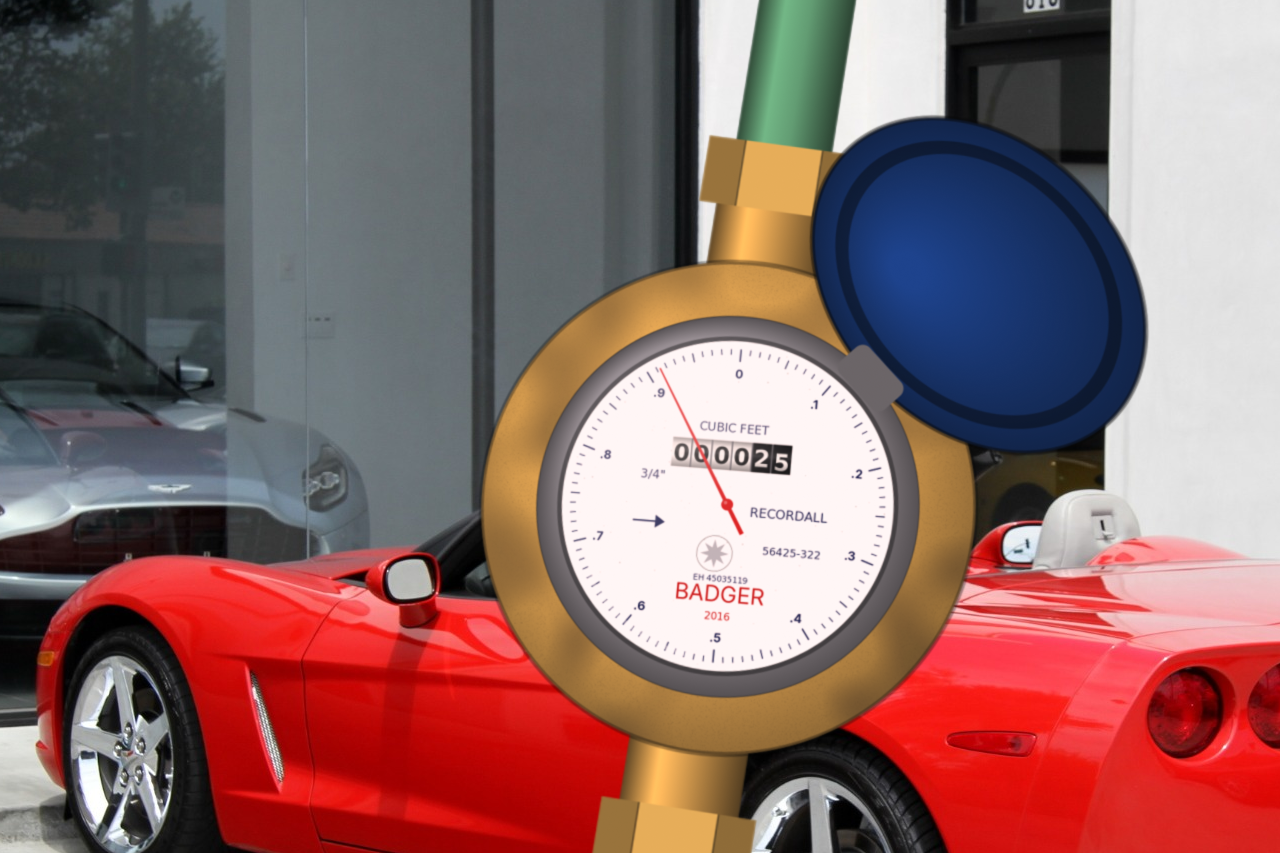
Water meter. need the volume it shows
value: 24.91 ft³
